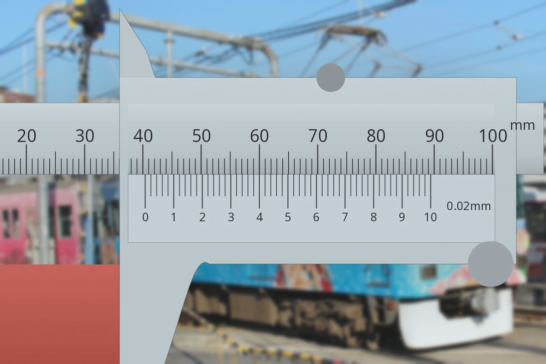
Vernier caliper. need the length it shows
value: 40.4 mm
